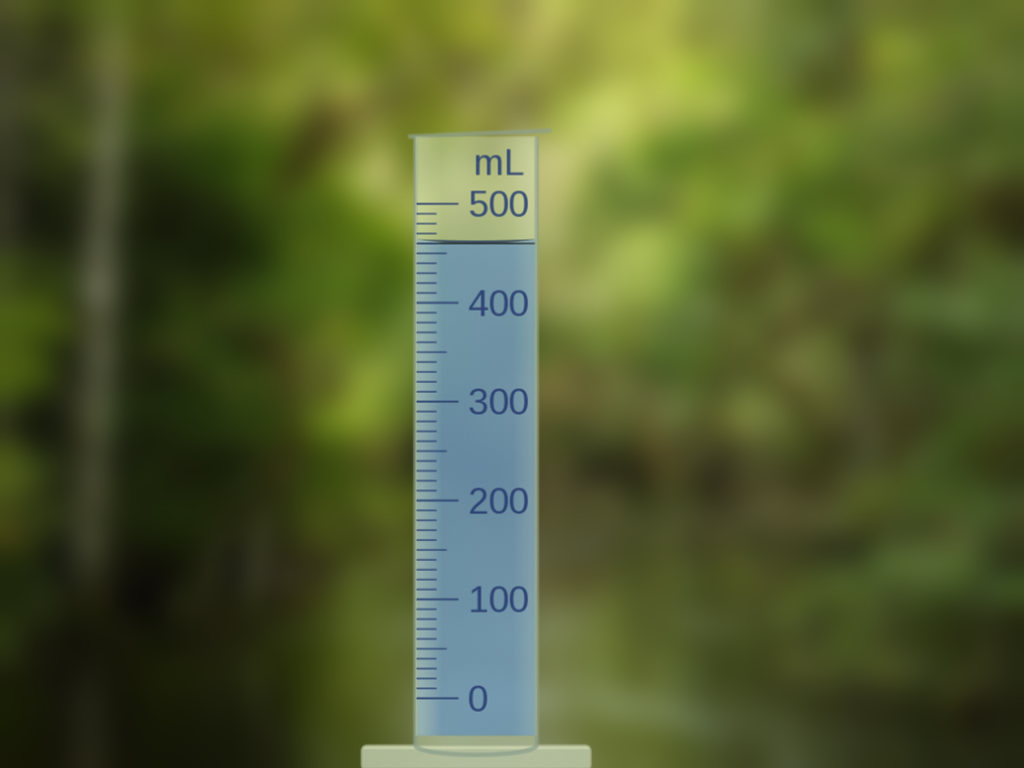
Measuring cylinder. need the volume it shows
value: 460 mL
